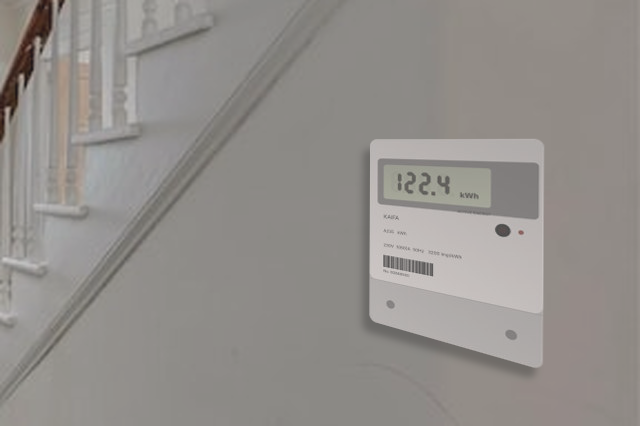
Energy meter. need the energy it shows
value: 122.4 kWh
